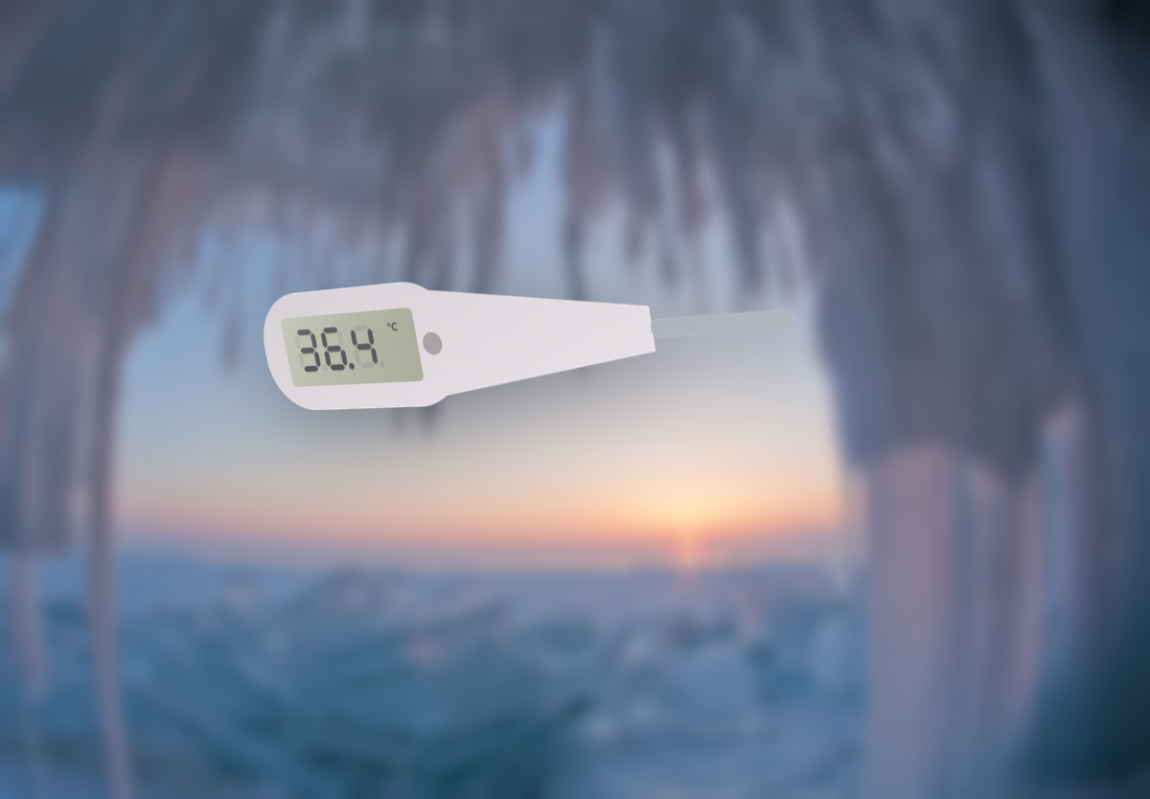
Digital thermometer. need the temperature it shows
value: 36.4 °C
